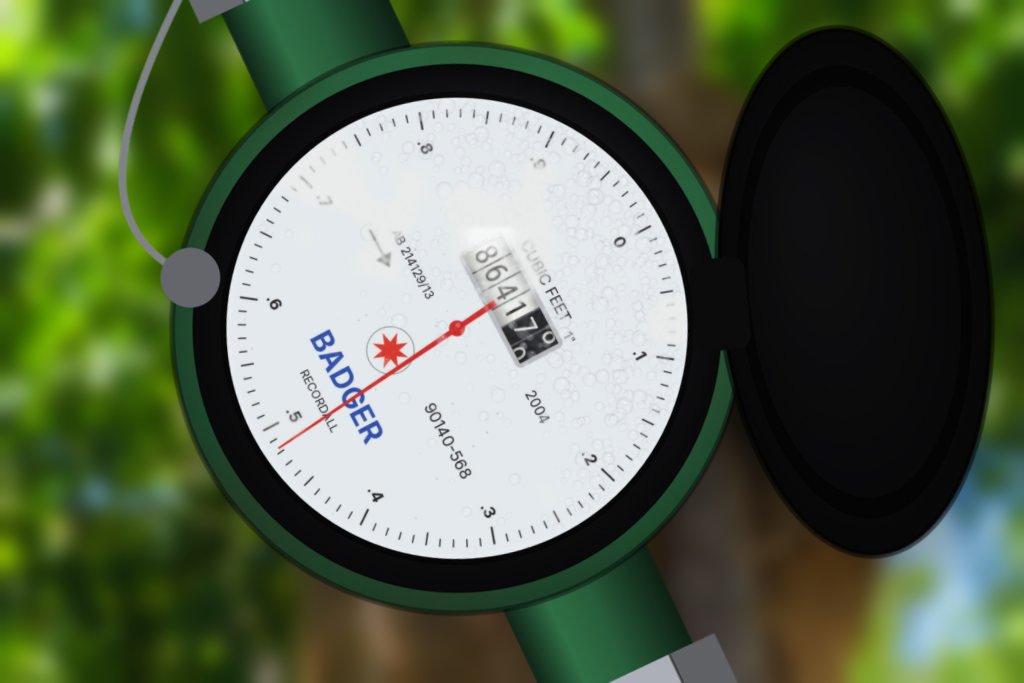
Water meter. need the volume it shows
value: 864178.48 ft³
